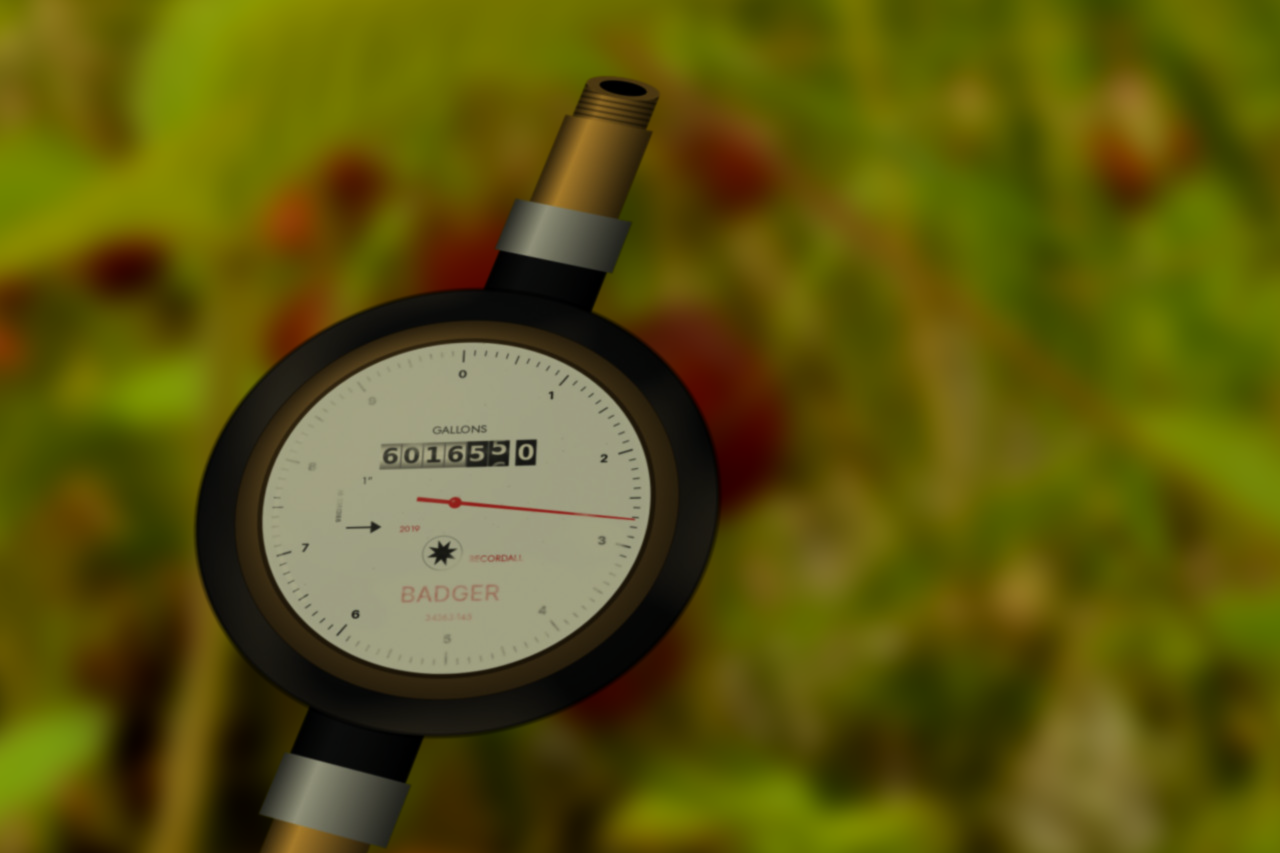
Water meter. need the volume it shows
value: 6016552.7 gal
